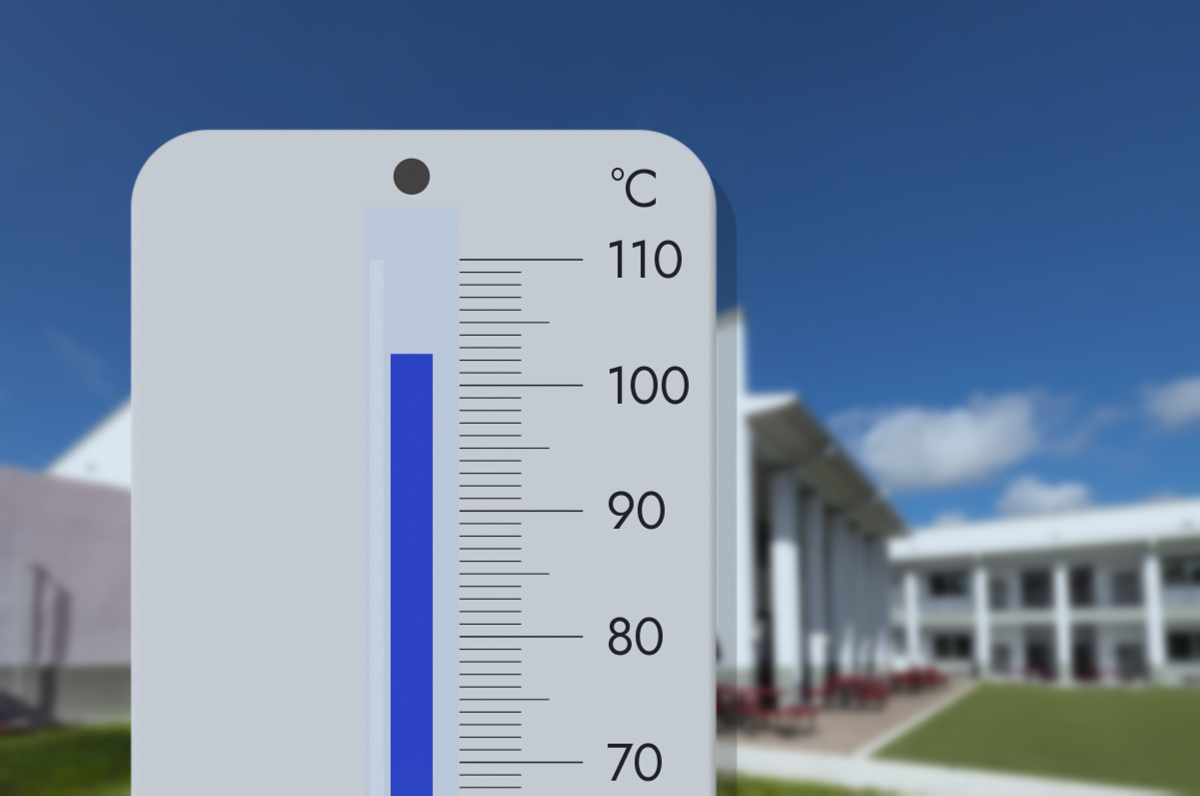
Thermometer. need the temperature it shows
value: 102.5 °C
